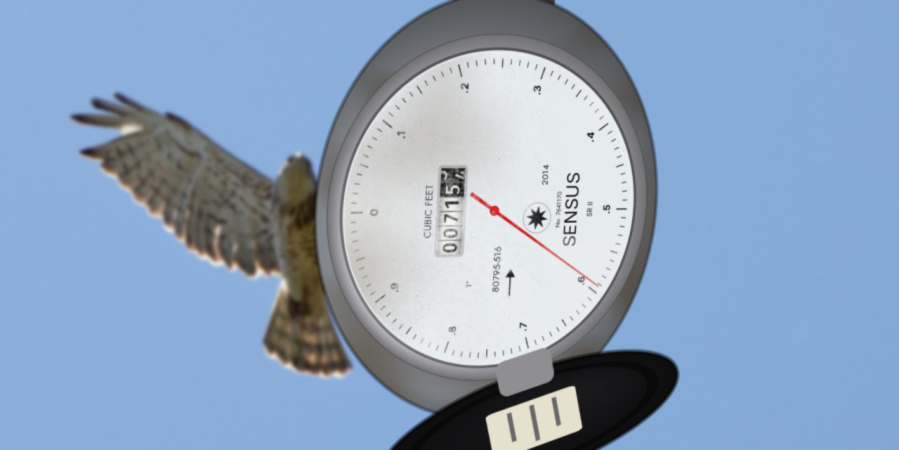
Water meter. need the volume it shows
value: 7153.59 ft³
